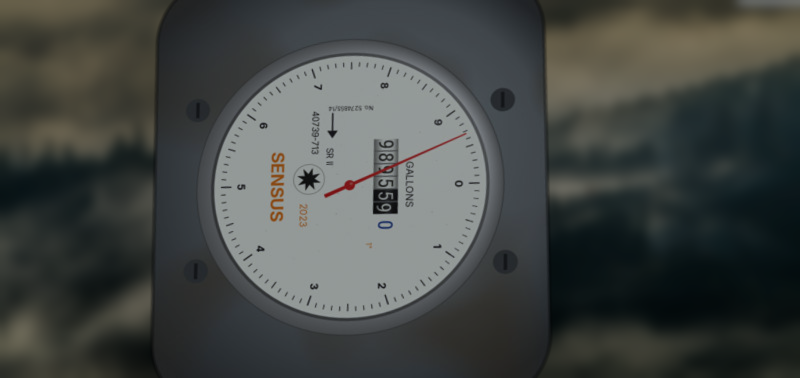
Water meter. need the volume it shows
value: 9895589.3 gal
